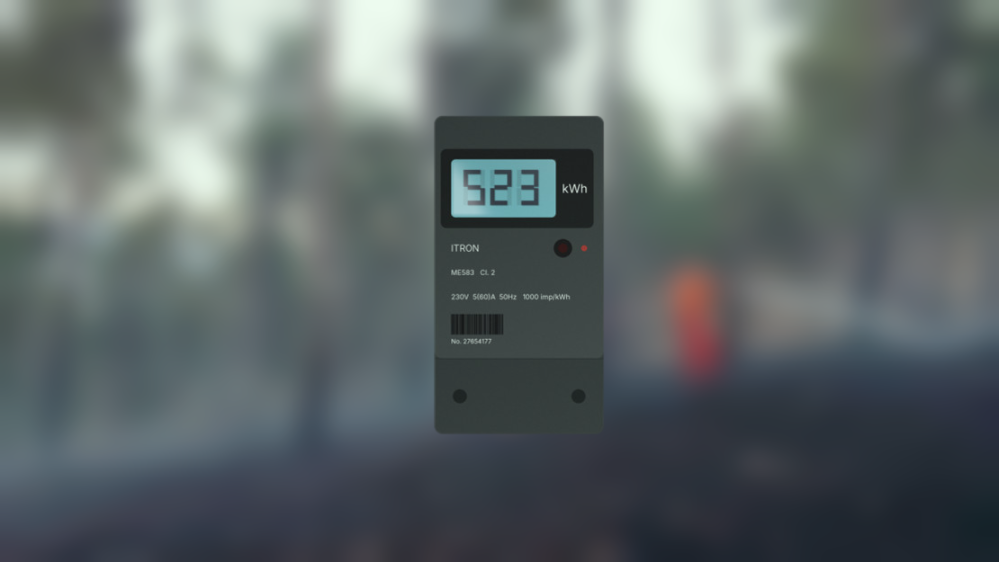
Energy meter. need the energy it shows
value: 523 kWh
